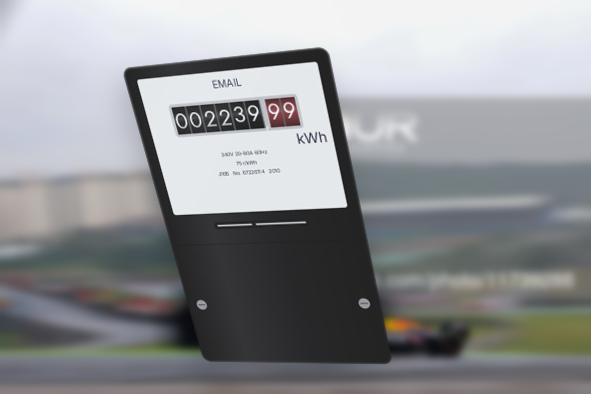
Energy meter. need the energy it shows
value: 2239.99 kWh
